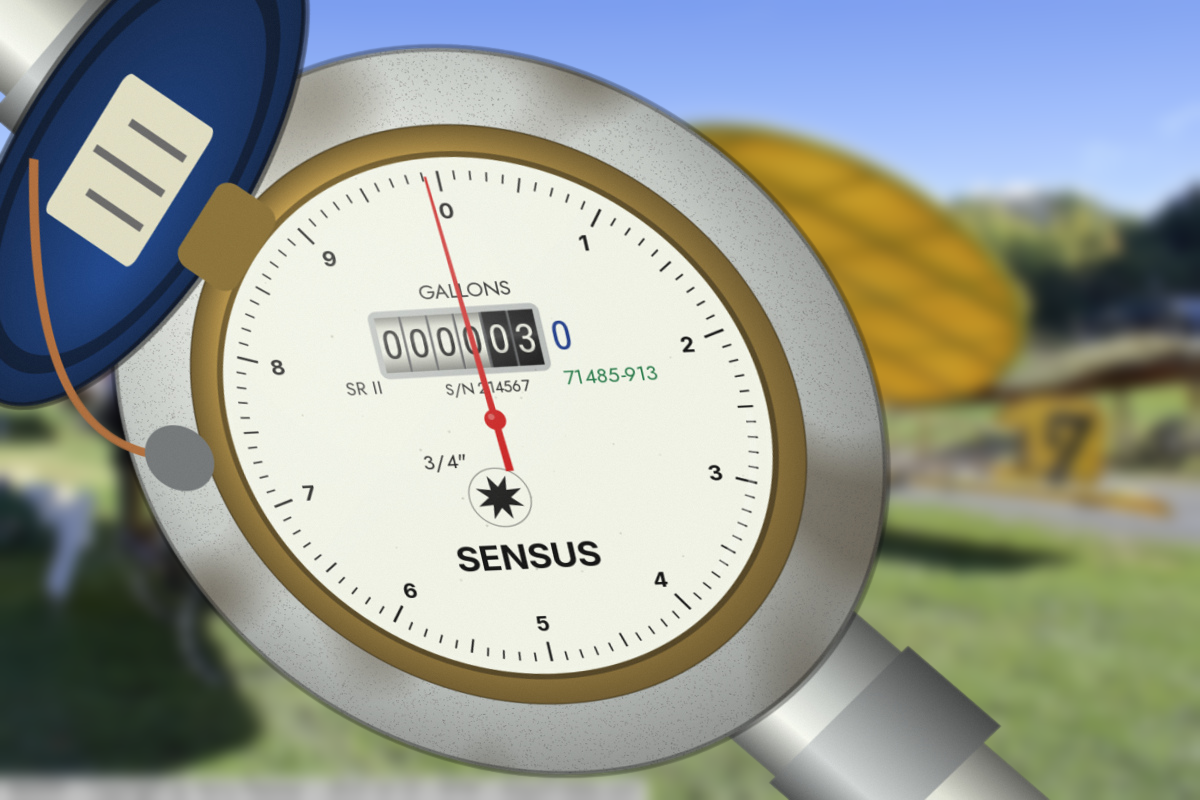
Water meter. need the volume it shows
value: 29.9 gal
